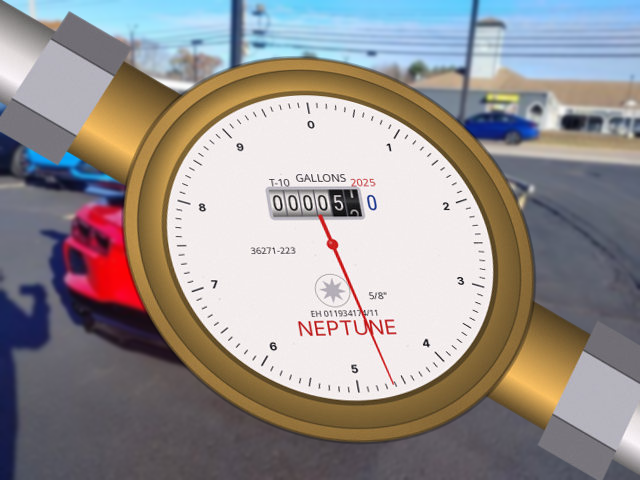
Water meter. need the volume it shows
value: 514.6 gal
